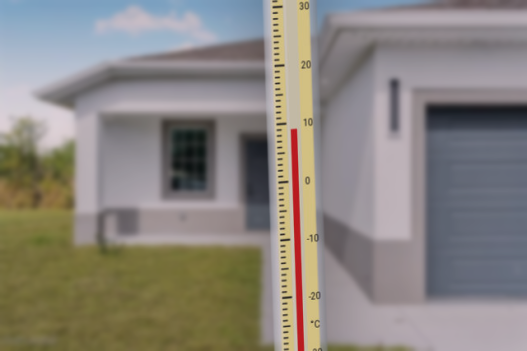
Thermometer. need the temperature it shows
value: 9 °C
